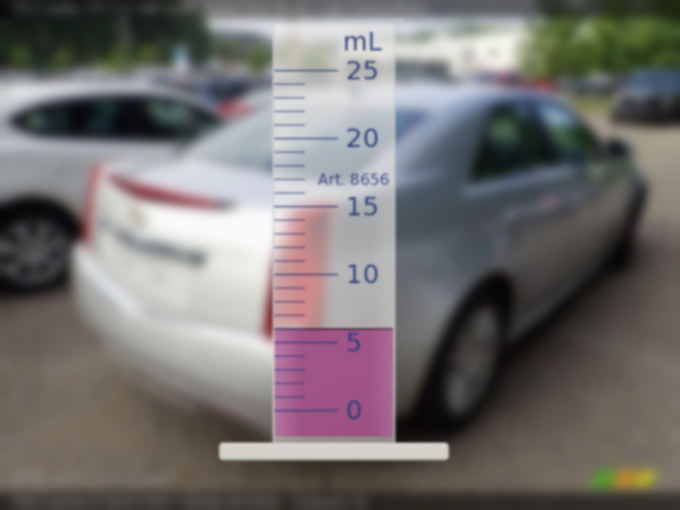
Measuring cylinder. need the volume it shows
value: 6 mL
